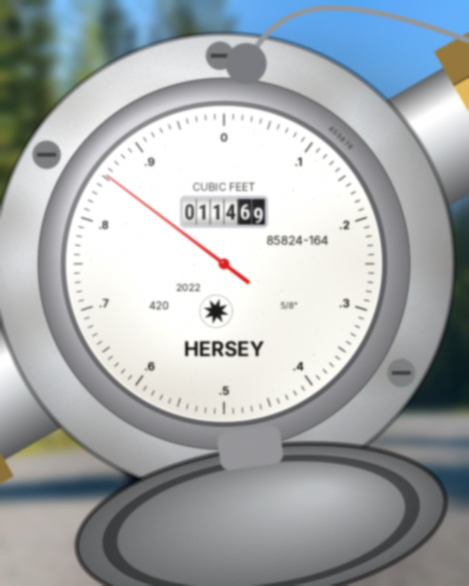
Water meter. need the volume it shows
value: 11468.85 ft³
